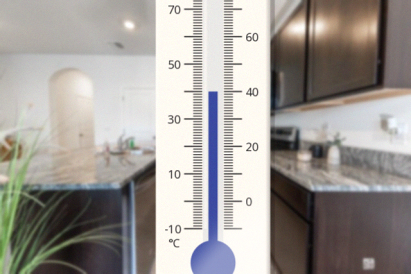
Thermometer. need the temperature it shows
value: 40 °C
